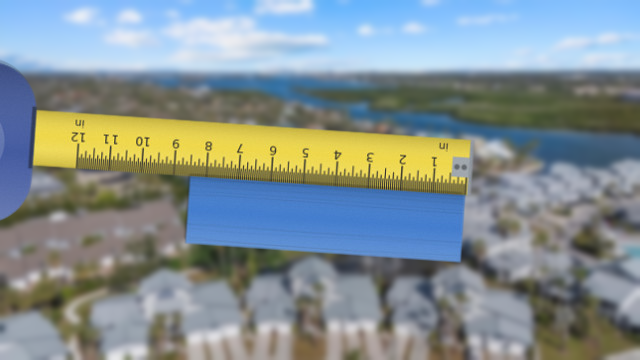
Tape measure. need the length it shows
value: 8.5 in
